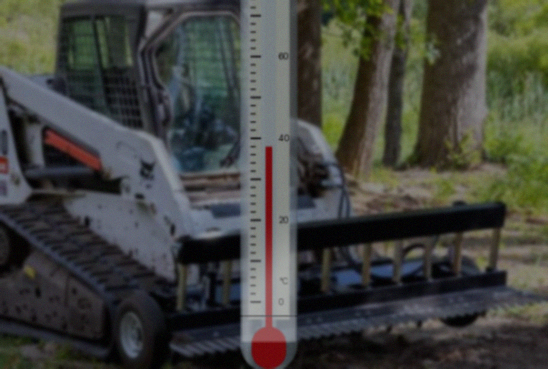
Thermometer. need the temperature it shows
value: 38 °C
